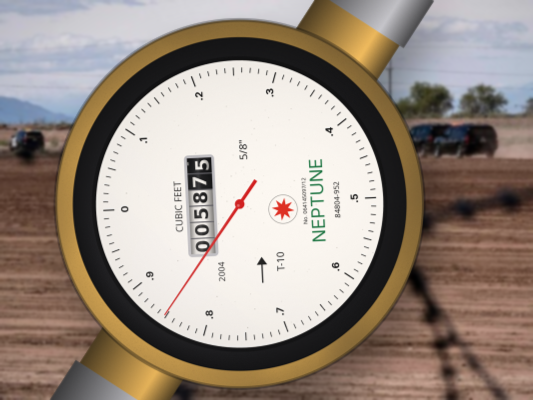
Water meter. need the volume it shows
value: 5874.85 ft³
